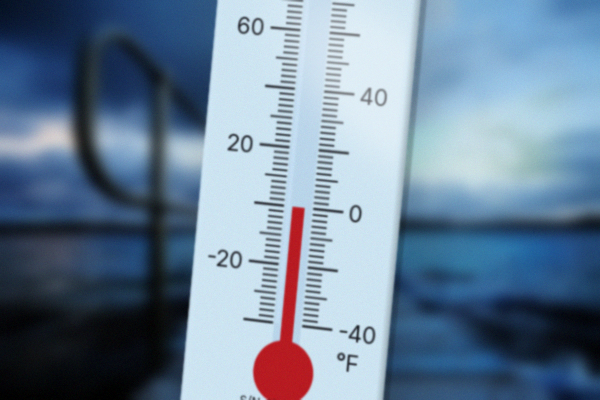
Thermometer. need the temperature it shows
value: 0 °F
